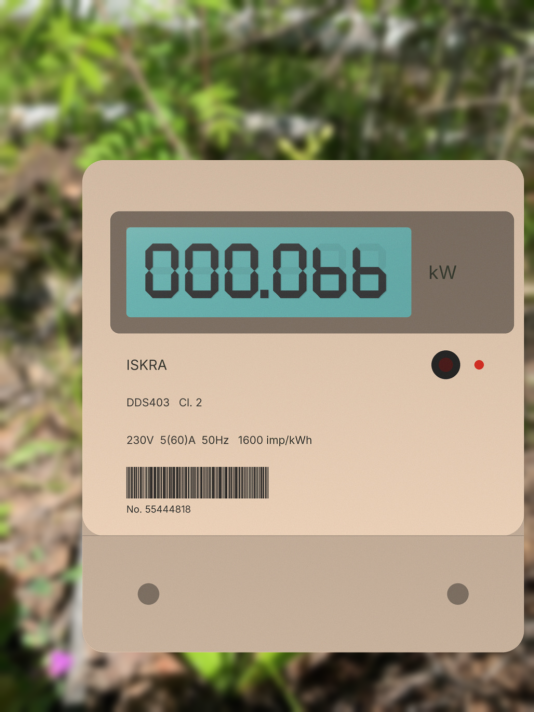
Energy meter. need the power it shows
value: 0.066 kW
